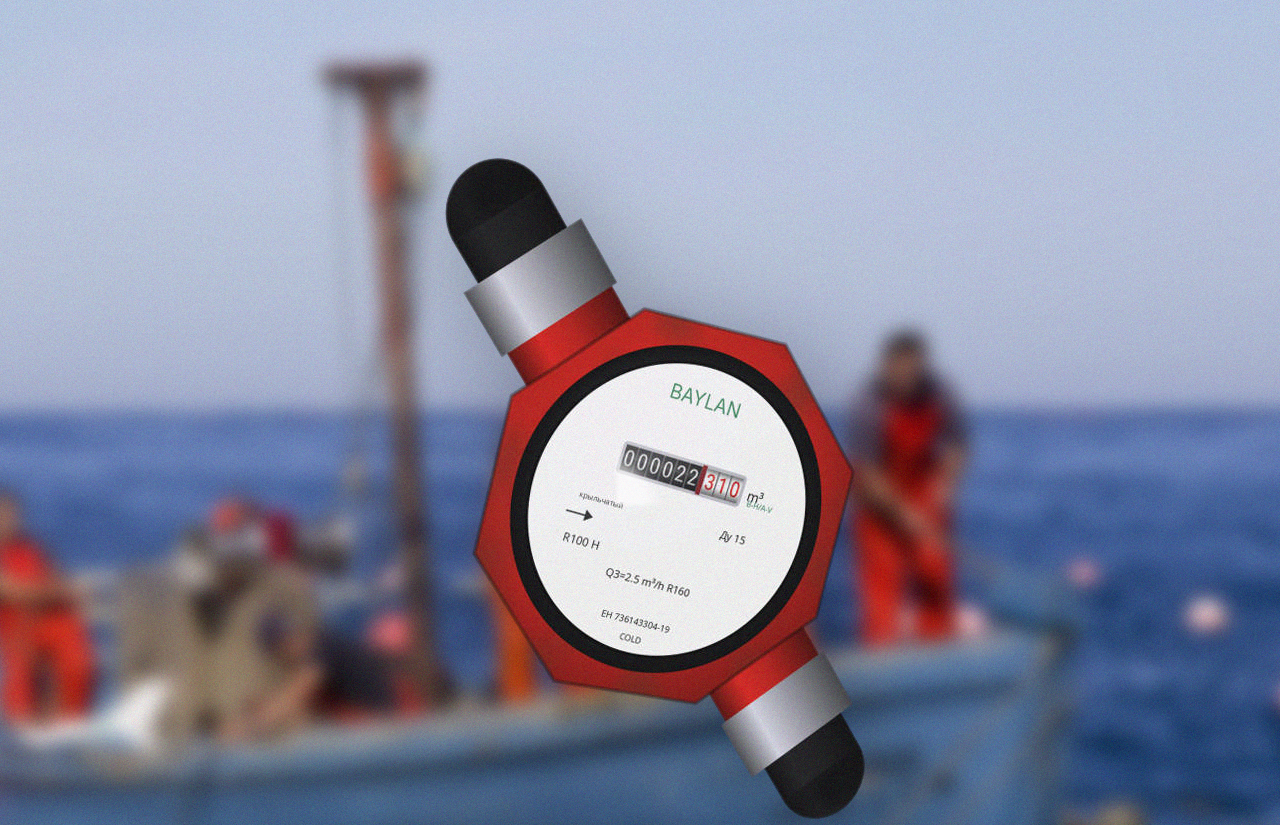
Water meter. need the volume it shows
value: 22.310 m³
